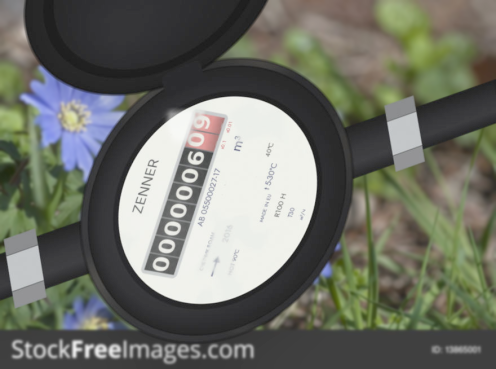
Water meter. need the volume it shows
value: 6.09 m³
